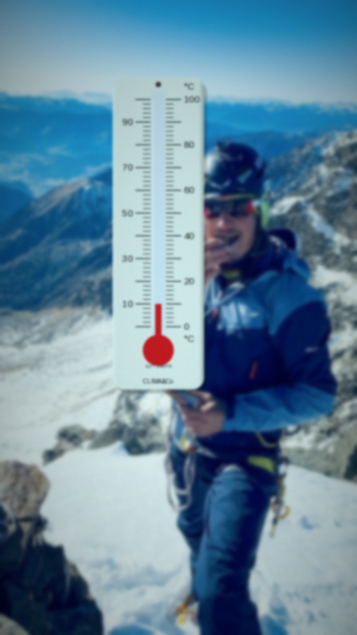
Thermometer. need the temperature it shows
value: 10 °C
